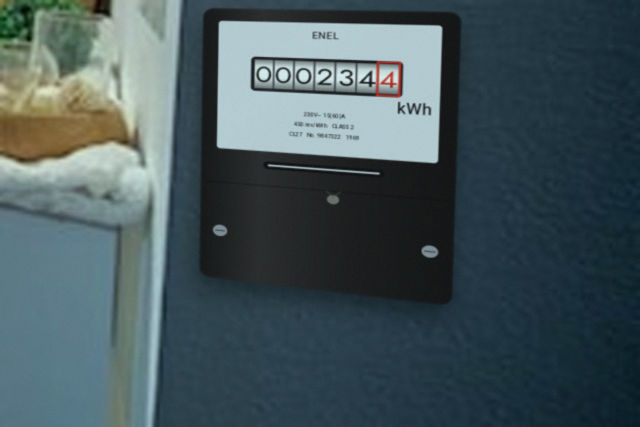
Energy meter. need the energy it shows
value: 234.4 kWh
